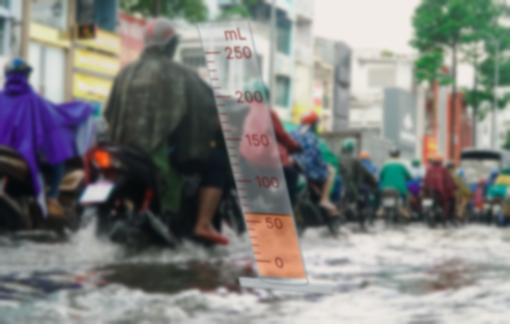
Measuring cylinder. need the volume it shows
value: 60 mL
